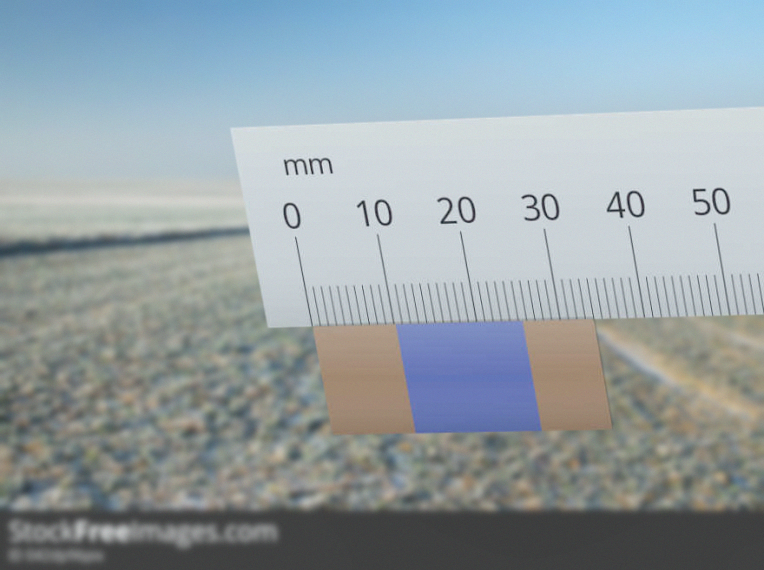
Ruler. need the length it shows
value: 34 mm
